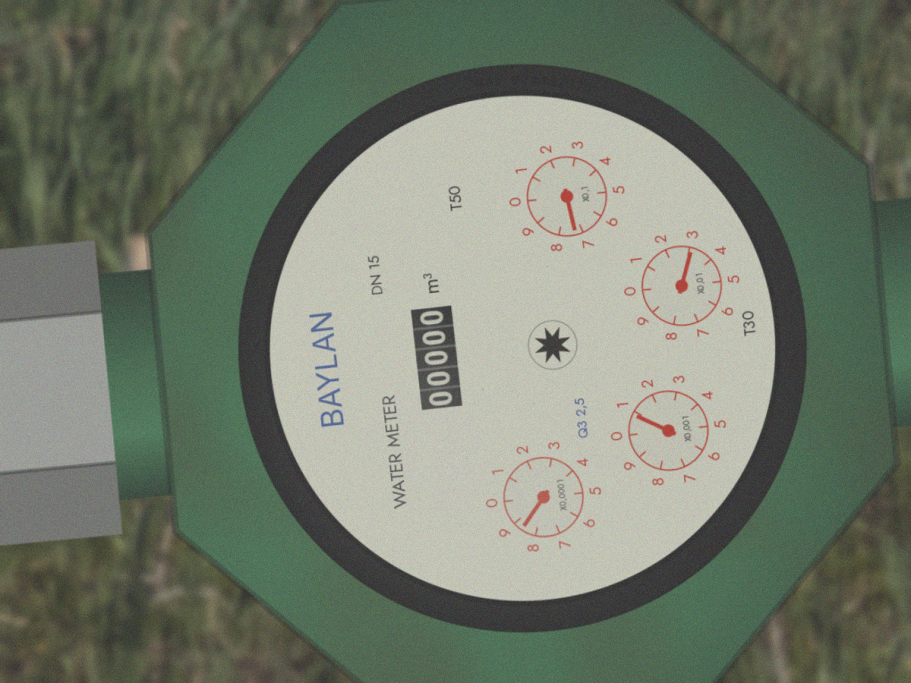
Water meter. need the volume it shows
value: 0.7308 m³
